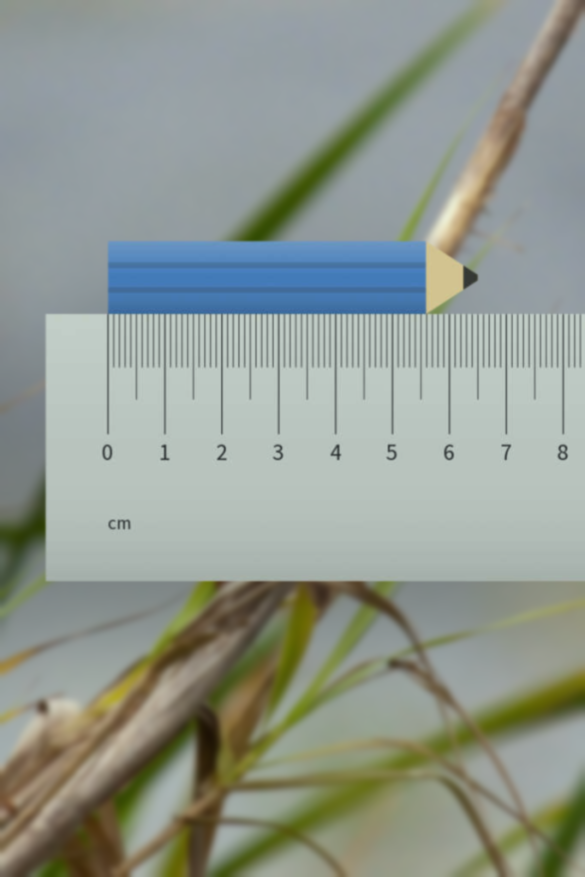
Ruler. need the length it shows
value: 6.5 cm
